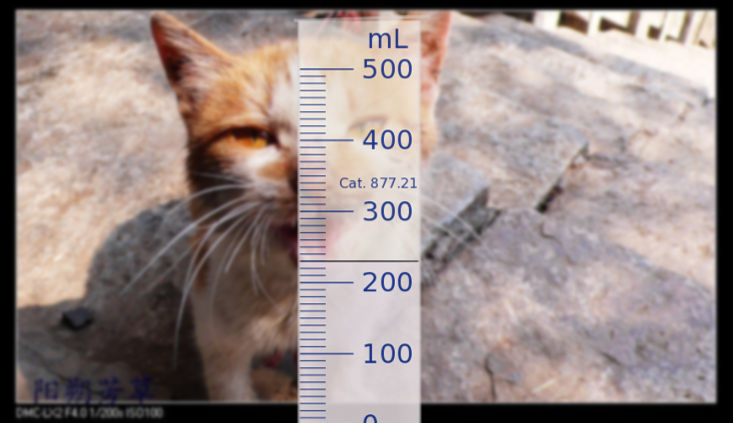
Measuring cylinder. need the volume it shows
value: 230 mL
